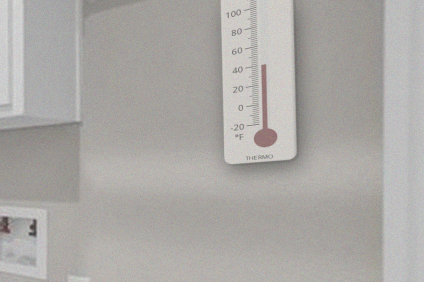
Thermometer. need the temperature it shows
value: 40 °F
